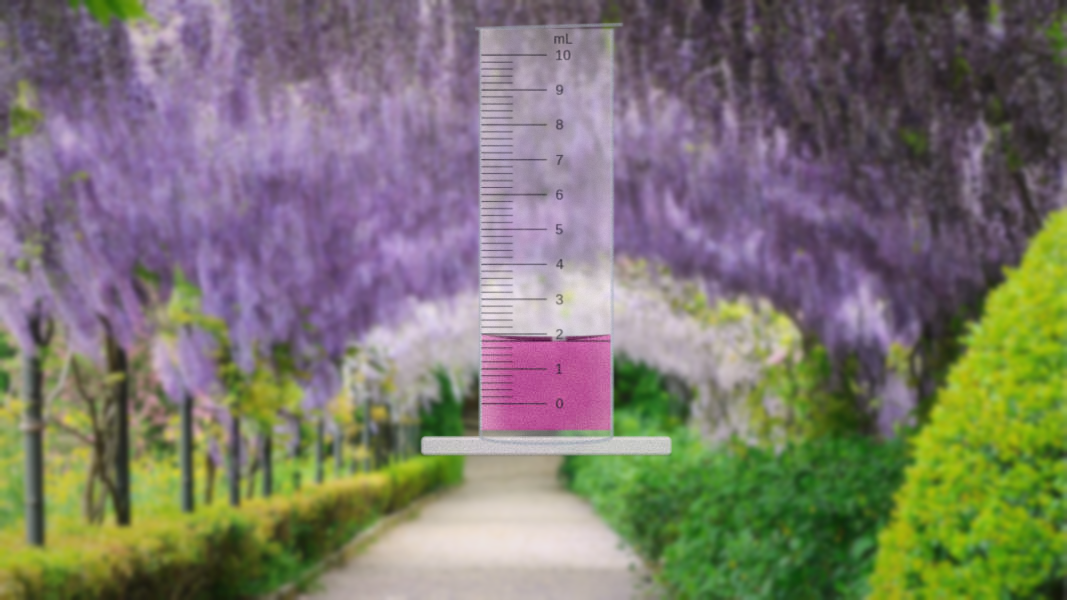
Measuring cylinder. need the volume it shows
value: 1.8 mL
